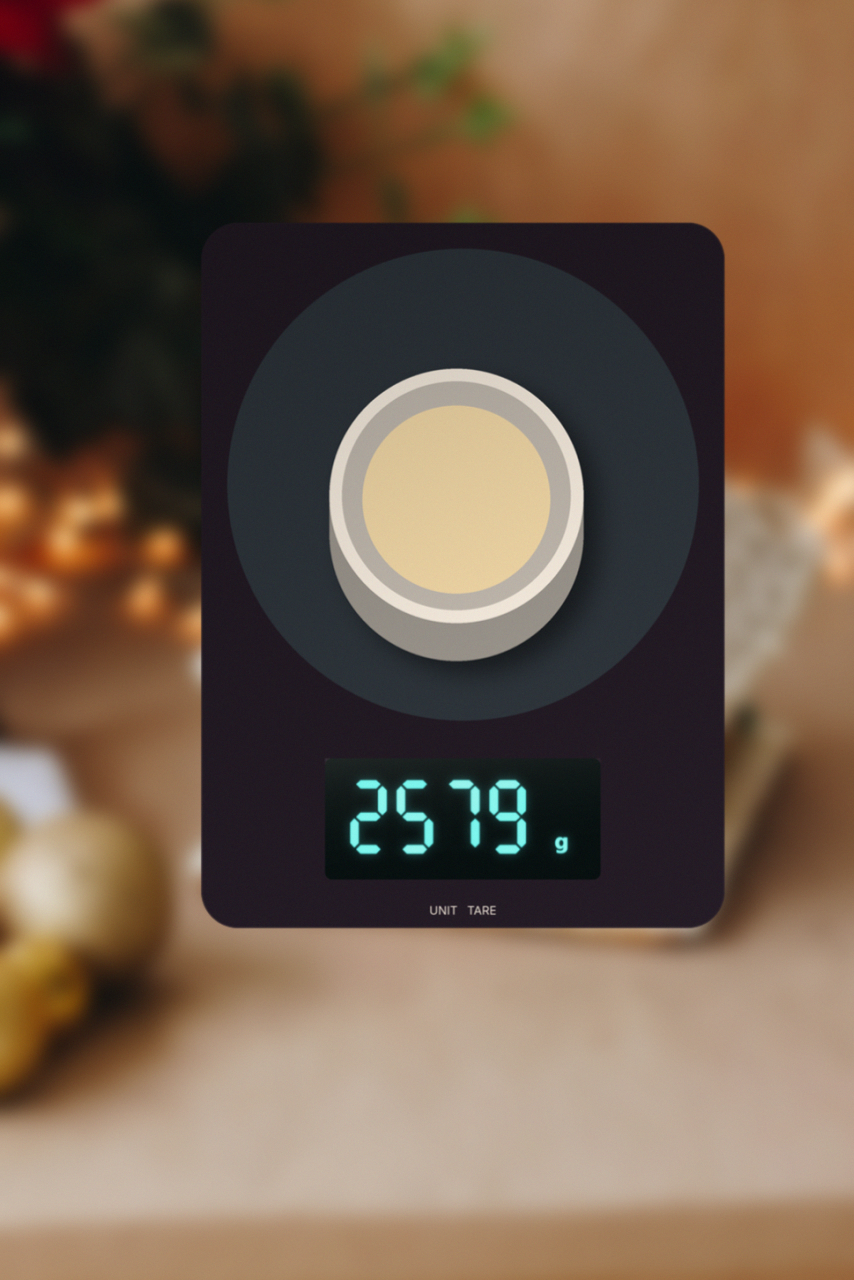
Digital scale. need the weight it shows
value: 2579 g
